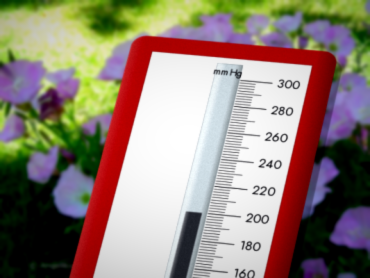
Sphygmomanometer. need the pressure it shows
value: 200 mmHg
